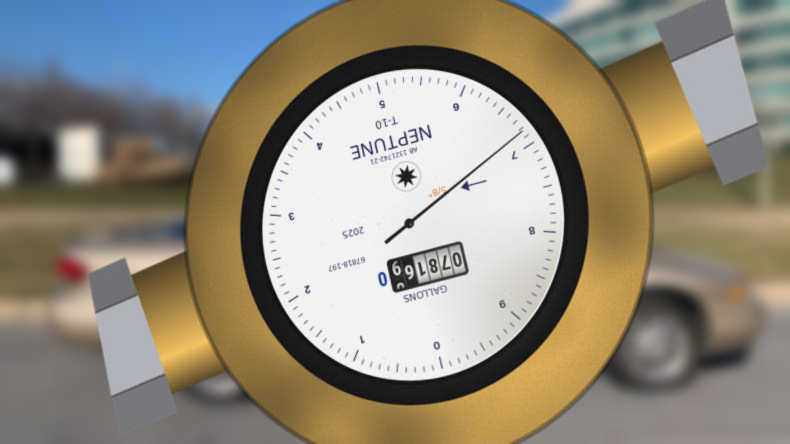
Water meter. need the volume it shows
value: 781686.8 gal
